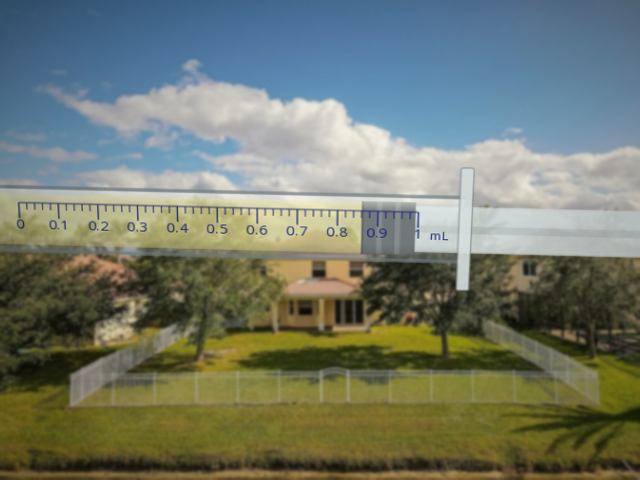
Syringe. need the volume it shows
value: 0.86 mL
